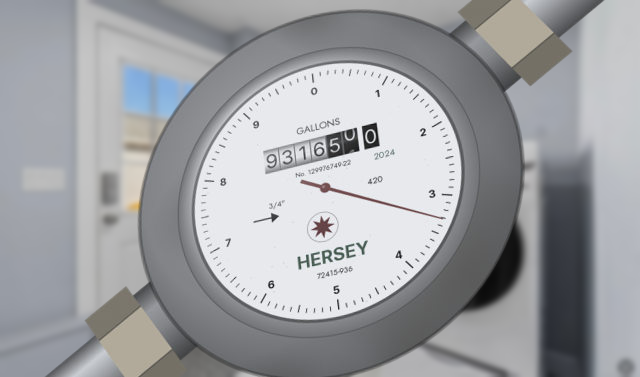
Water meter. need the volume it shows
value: 9316503.3 gal
